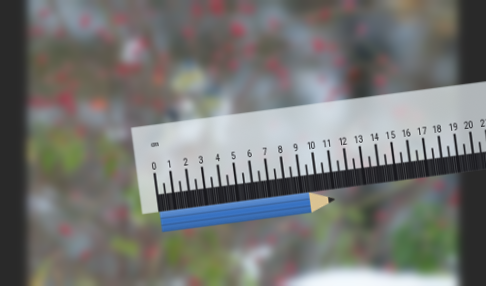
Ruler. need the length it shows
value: 11 cm
